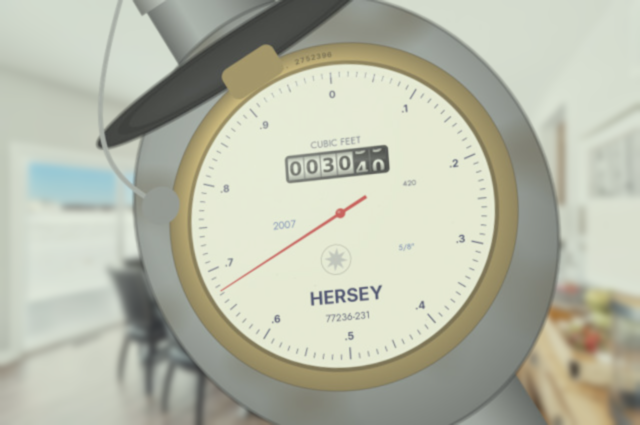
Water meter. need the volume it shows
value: 3039.67 ft³
